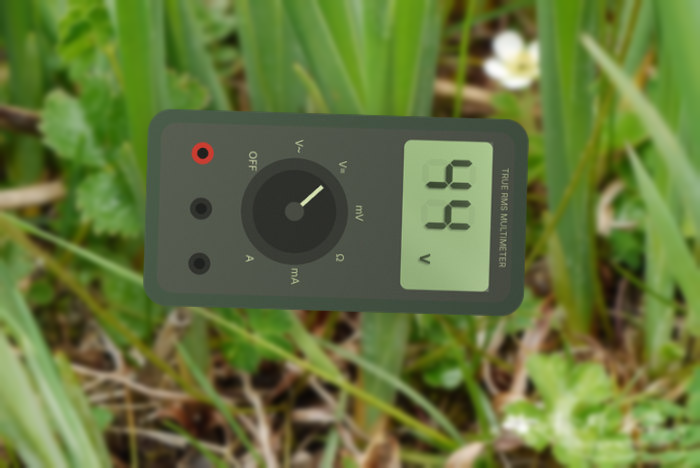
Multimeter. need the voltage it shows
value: 44 V
